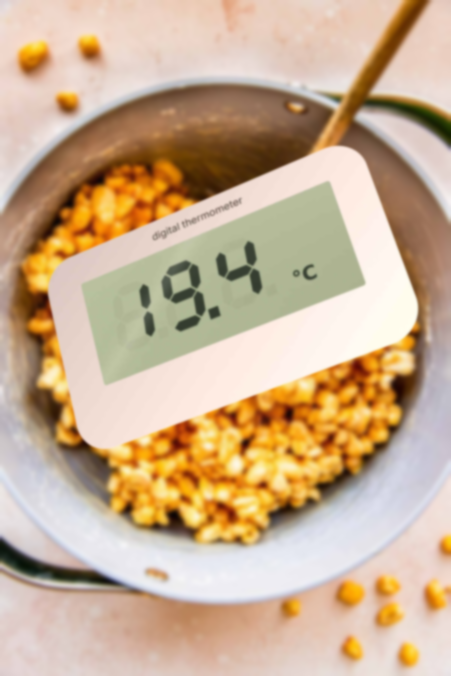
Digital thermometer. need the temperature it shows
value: 19.4 °C
